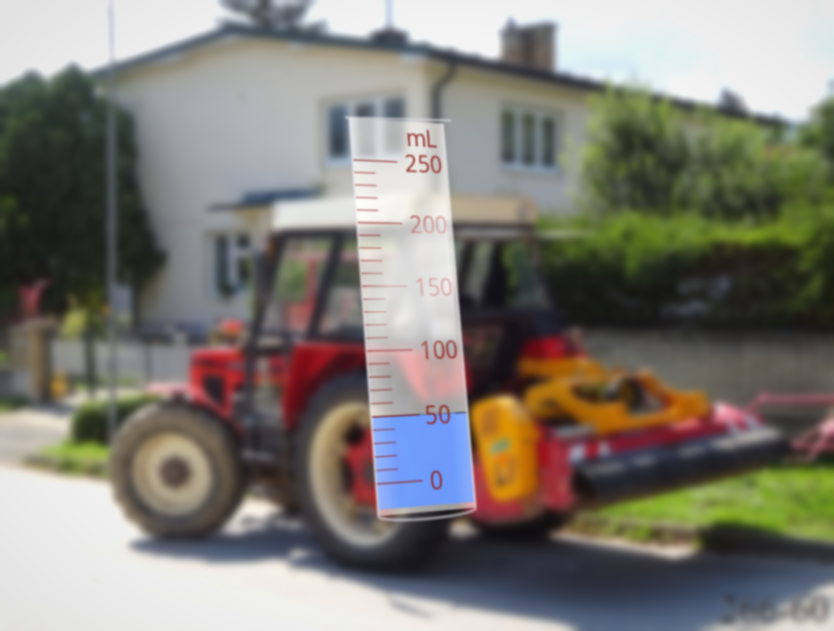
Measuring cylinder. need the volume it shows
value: 50 mL
